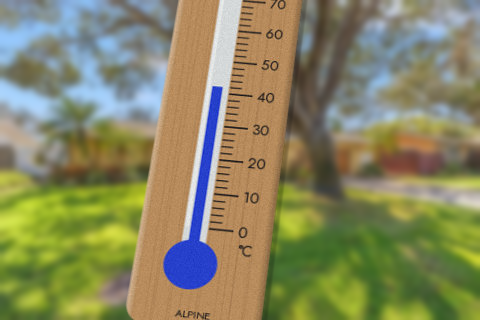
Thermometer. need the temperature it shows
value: 42 °C
